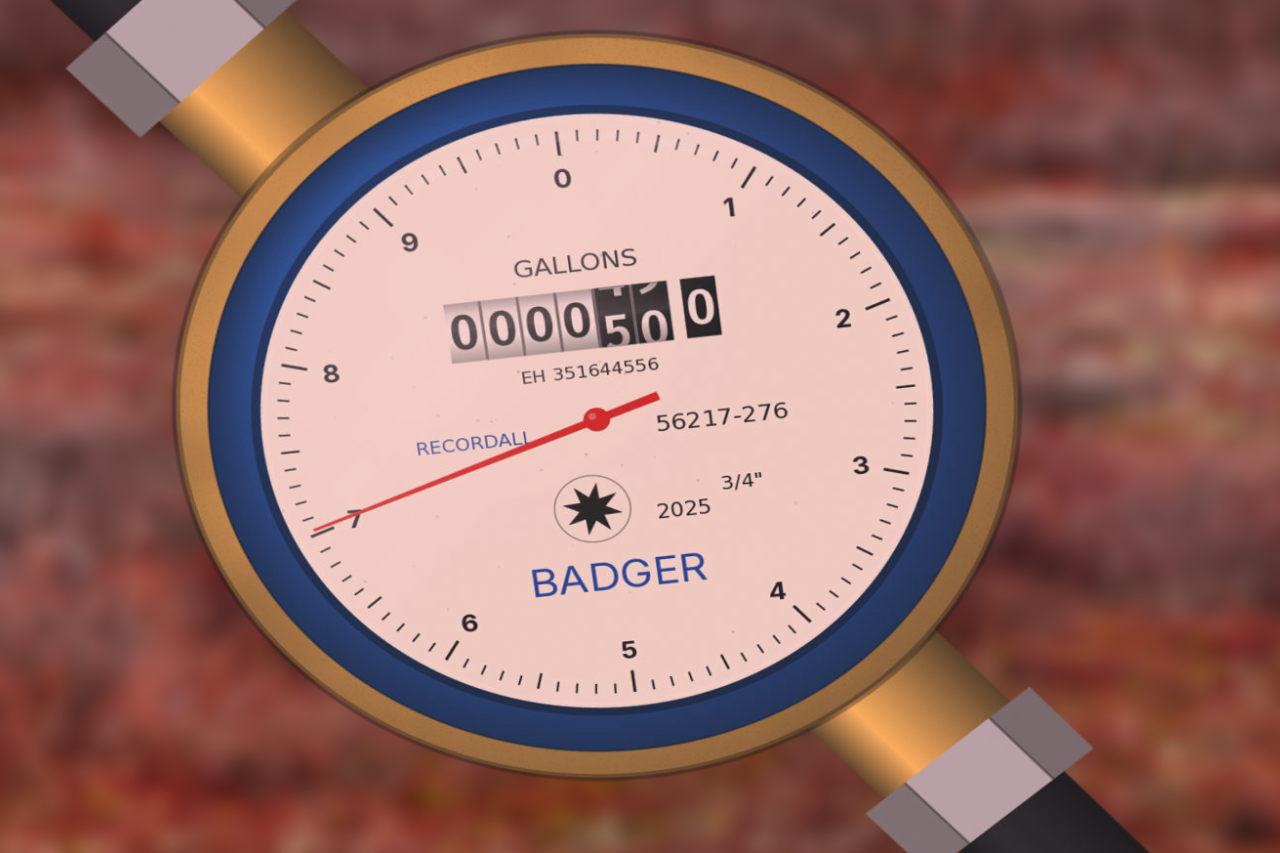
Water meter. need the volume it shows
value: 497.0 gal
